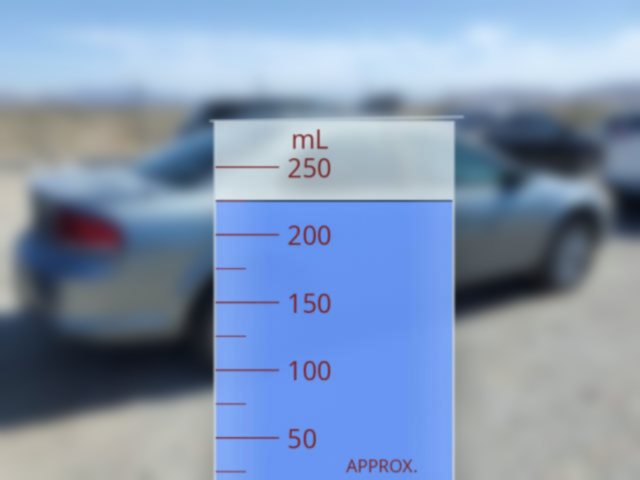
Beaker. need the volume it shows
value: 225 mL
